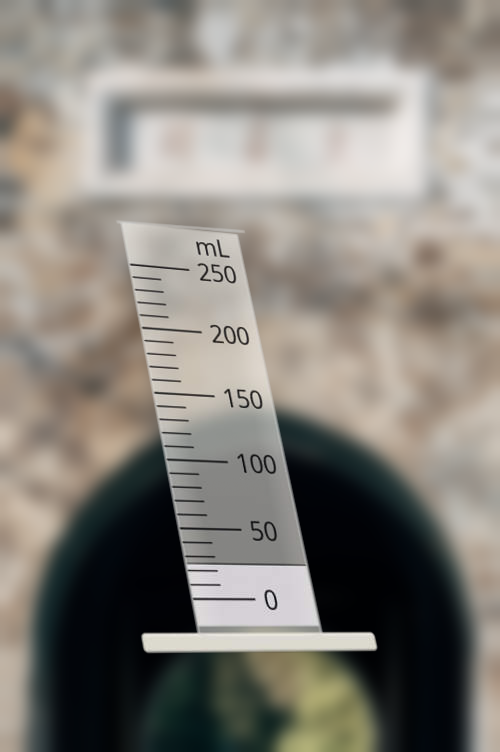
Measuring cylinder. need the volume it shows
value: 25 mL
